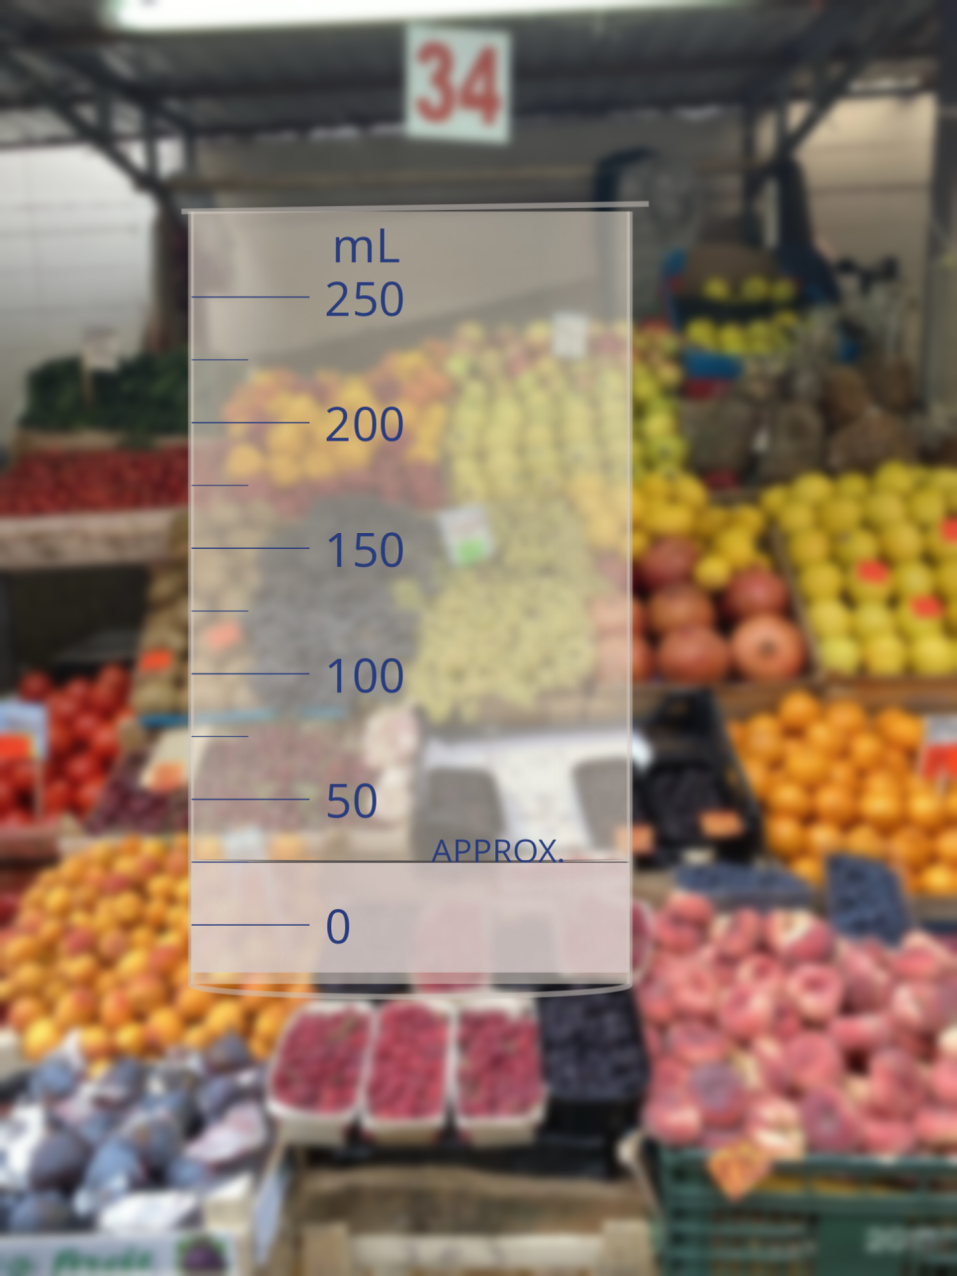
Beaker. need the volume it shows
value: 25 mL
